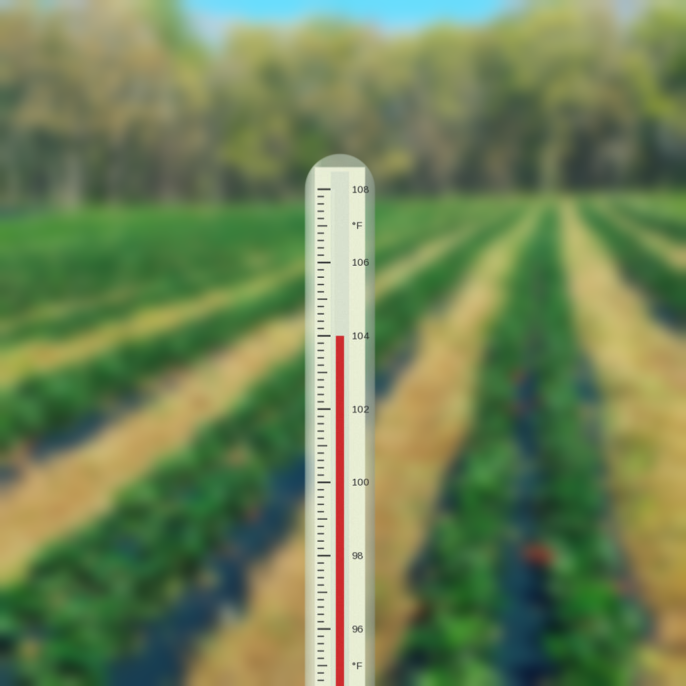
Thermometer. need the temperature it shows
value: 104 °F
